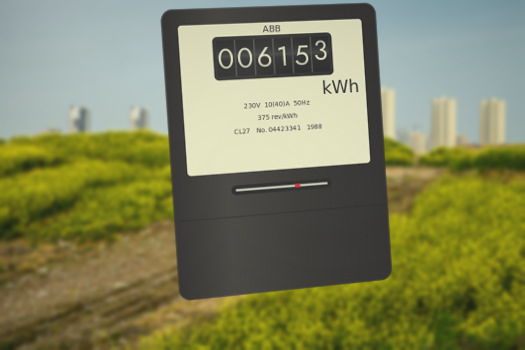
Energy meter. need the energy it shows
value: 6153 kWh
